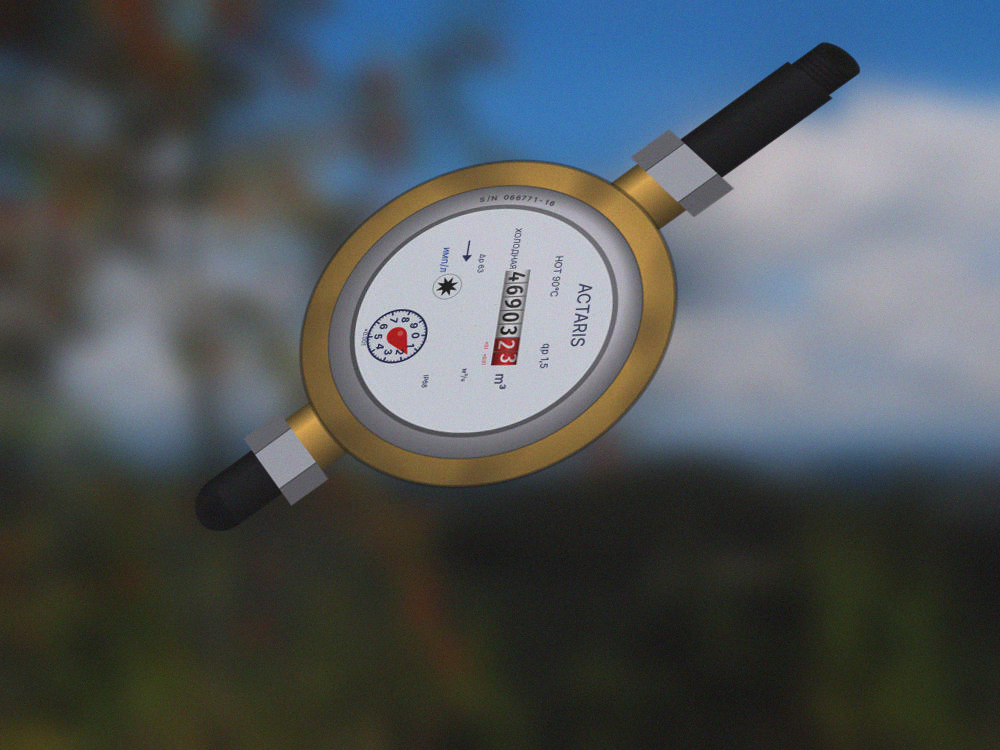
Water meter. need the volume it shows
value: 46903.231 m³
